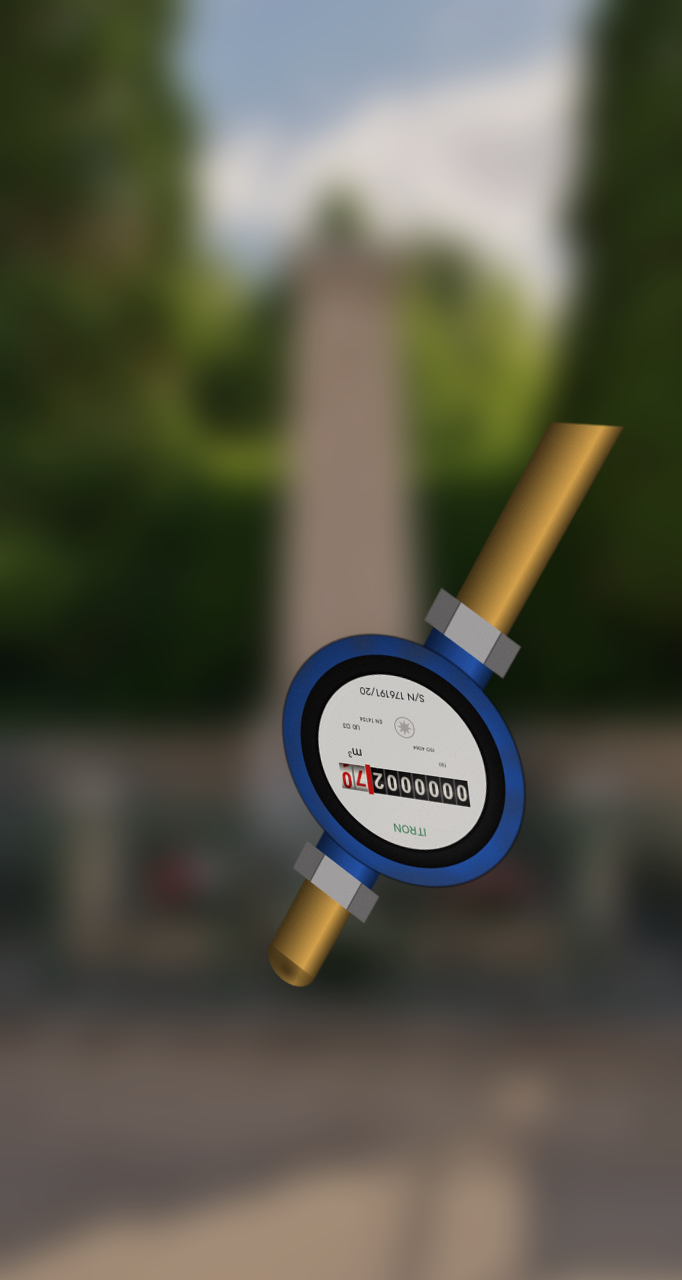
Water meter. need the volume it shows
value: 2.70 m³
